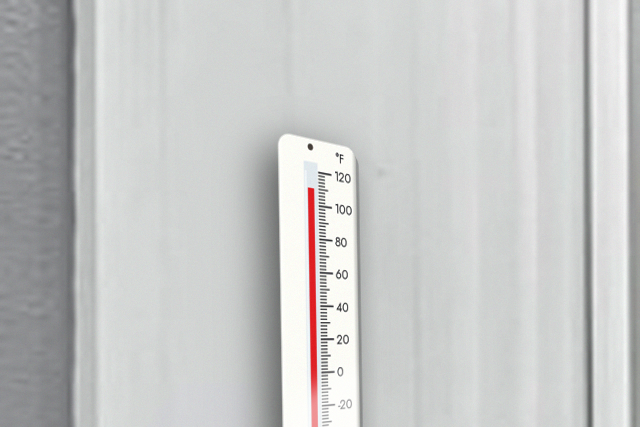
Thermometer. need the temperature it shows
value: 110 °F
